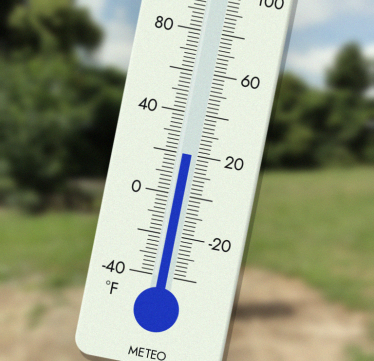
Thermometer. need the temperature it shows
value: 20 °F
